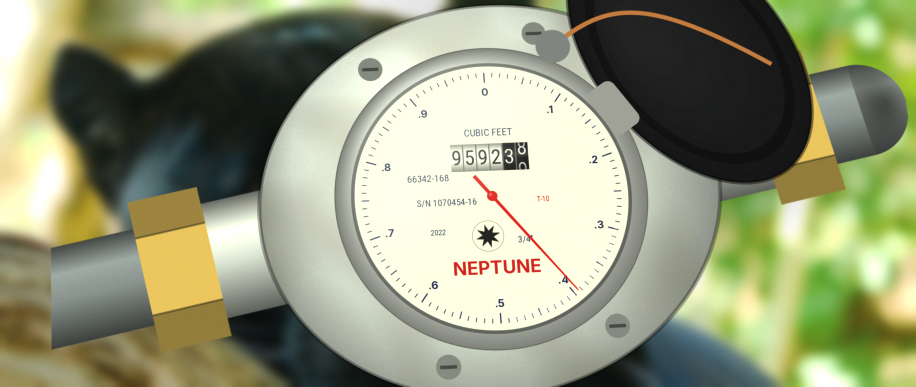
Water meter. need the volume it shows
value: 959238.39 ft³
